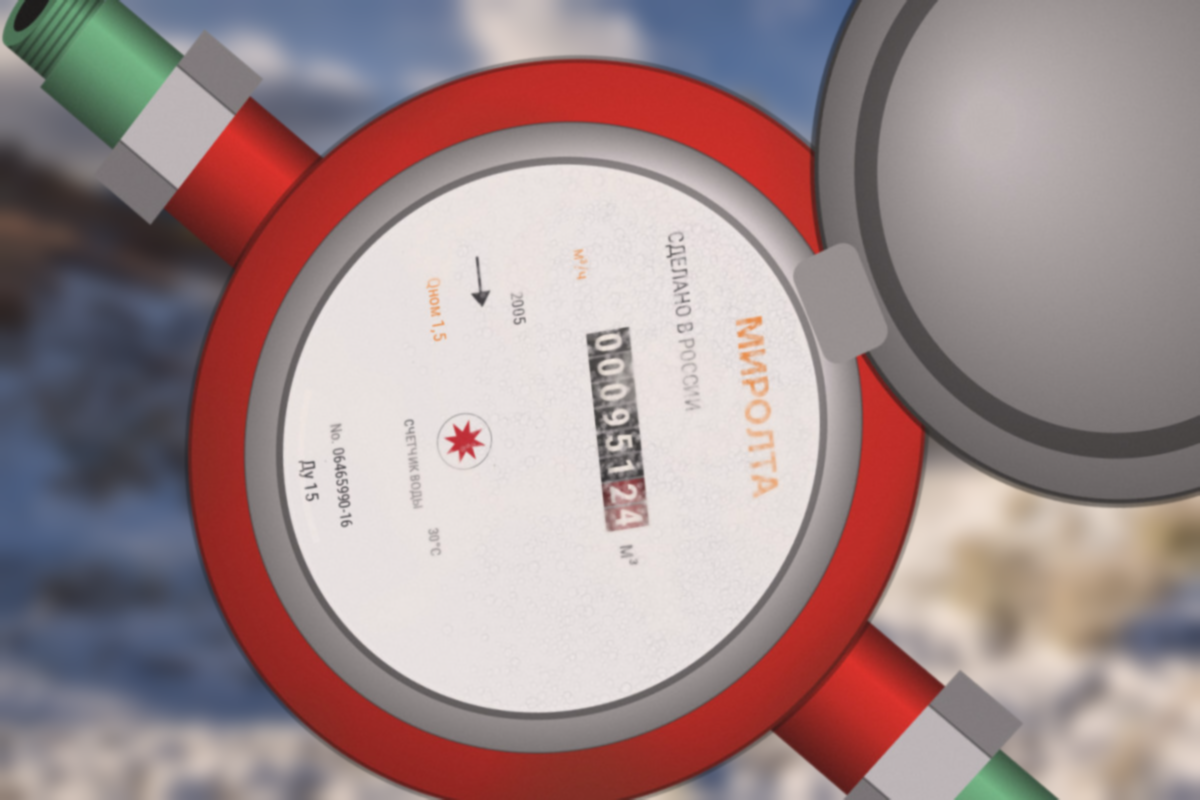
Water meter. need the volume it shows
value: 951.24 m³
